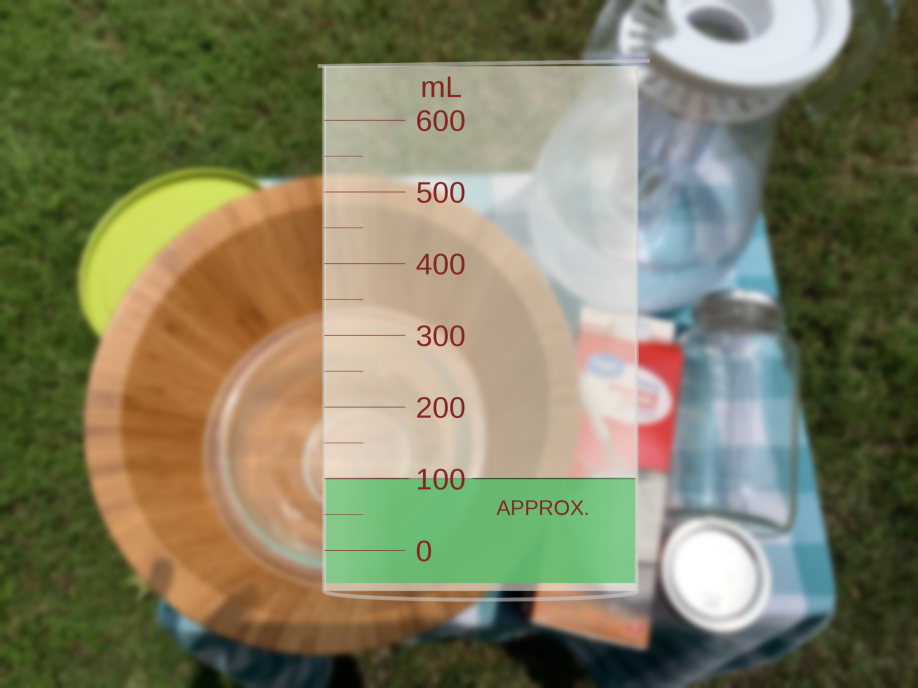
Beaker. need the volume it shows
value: 100 mL
